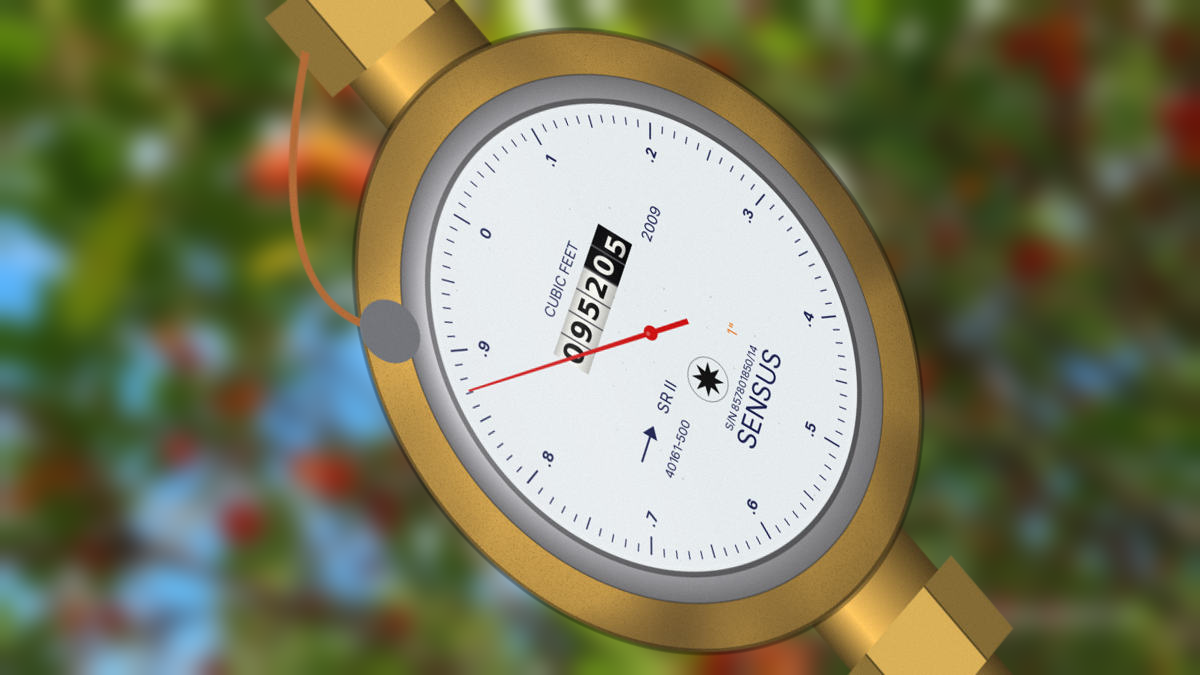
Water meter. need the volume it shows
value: 95204.87 ft³
